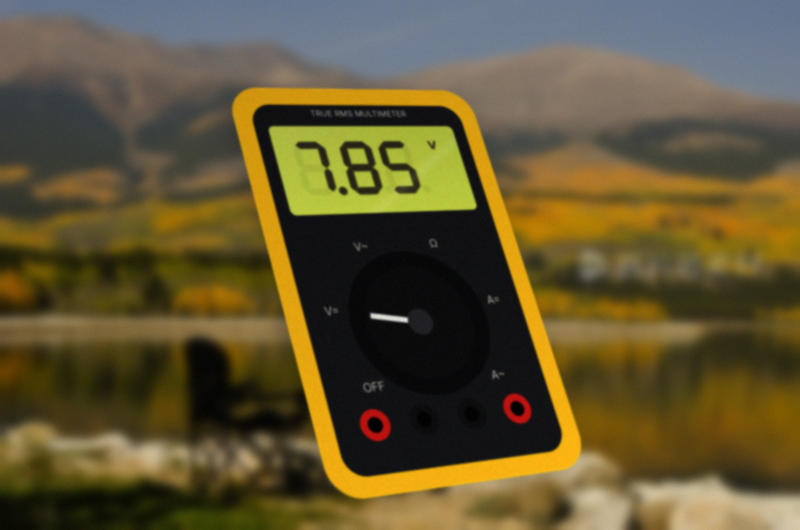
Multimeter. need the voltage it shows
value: 7.85 V
